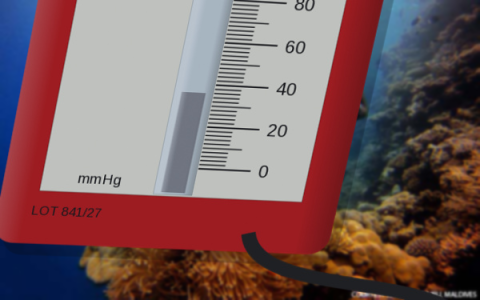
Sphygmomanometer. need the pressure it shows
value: 36 mmHg
